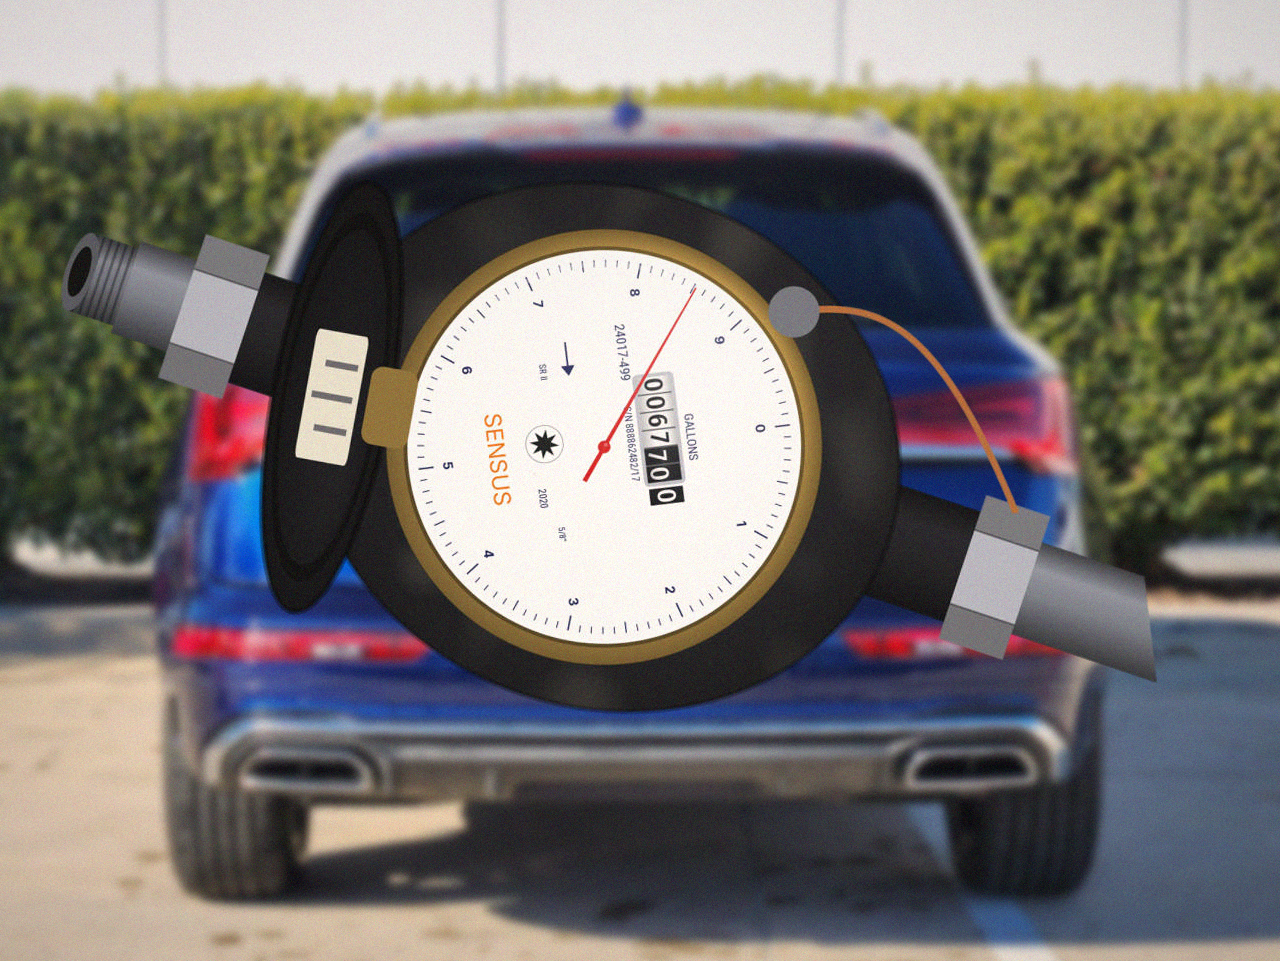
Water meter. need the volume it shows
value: 67698.5 gal
